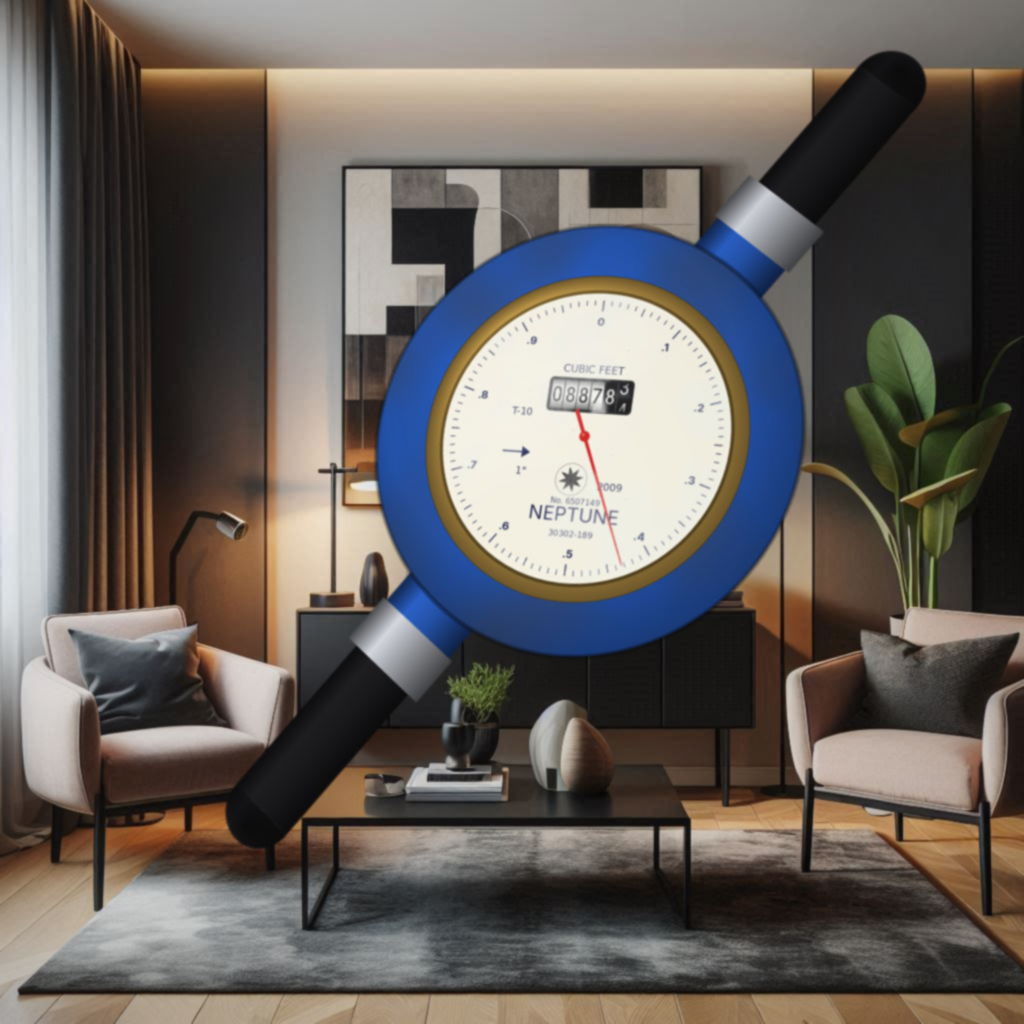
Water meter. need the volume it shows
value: 88783.43 ft³
